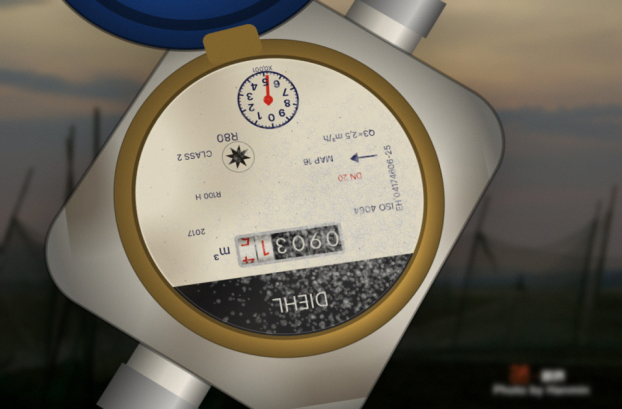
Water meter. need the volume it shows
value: 903.145 m³
